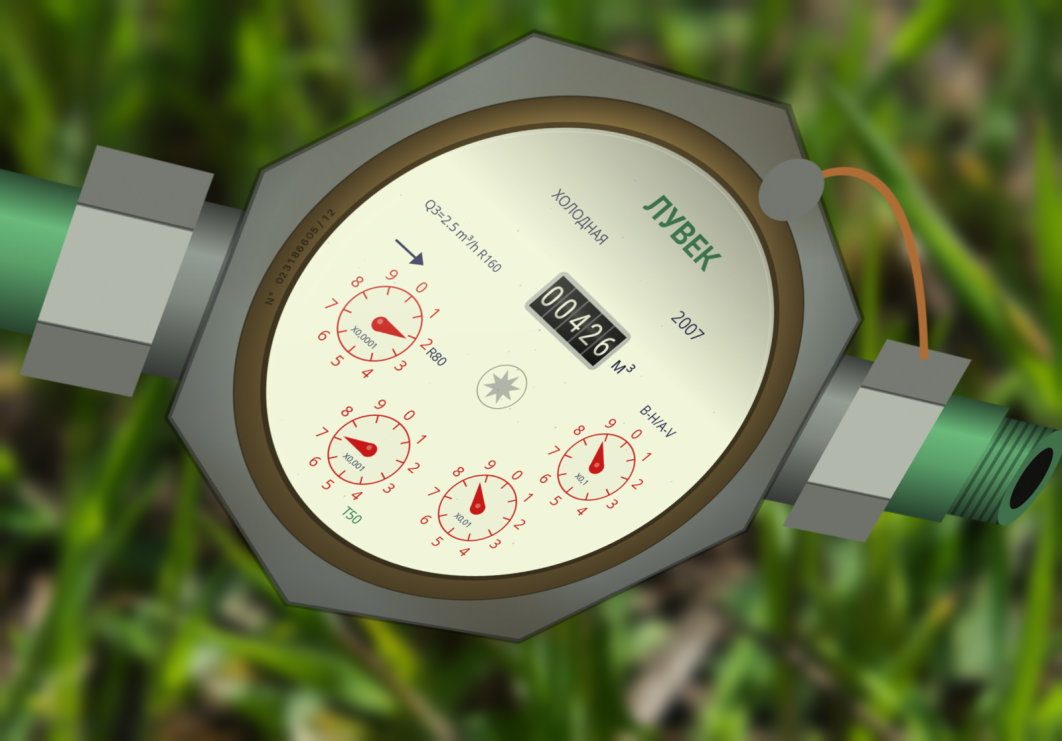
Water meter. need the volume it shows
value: 426.8872 m³
